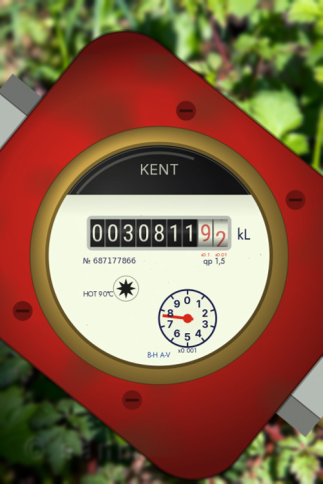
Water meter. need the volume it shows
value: 30811.917 kL
